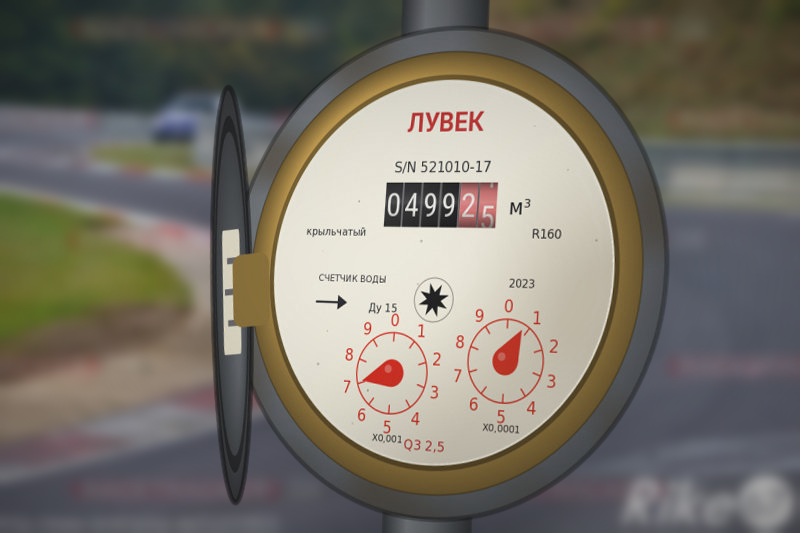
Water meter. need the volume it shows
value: 499.2470 m³
